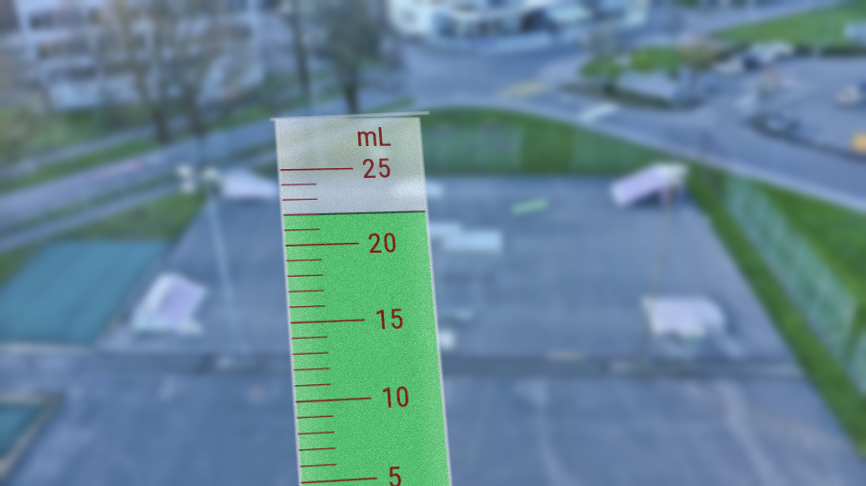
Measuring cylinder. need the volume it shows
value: 22 mL
